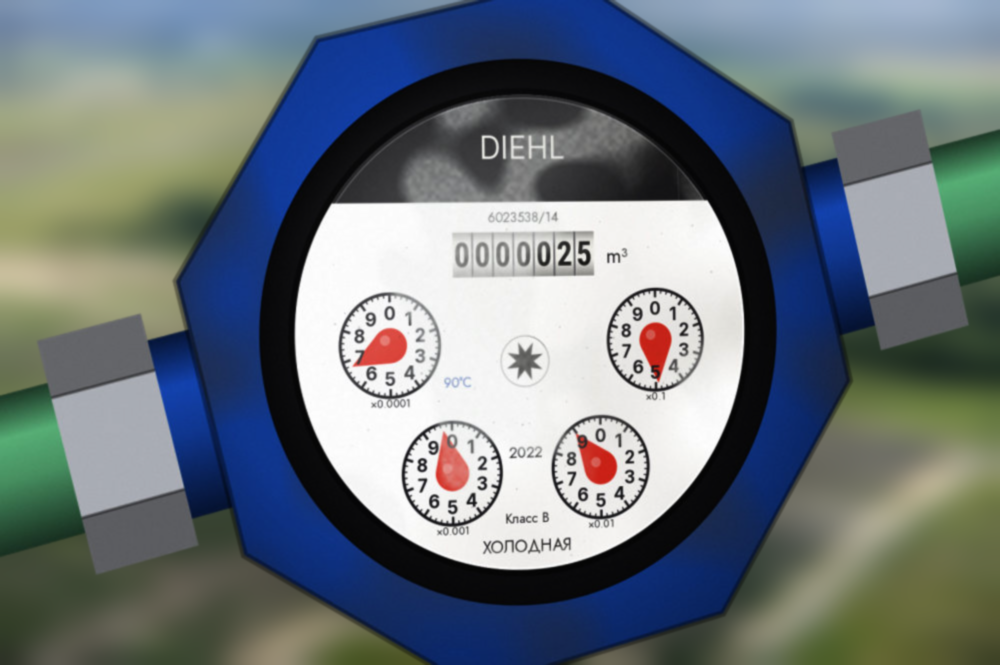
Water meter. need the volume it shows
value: 25.4896 m³
